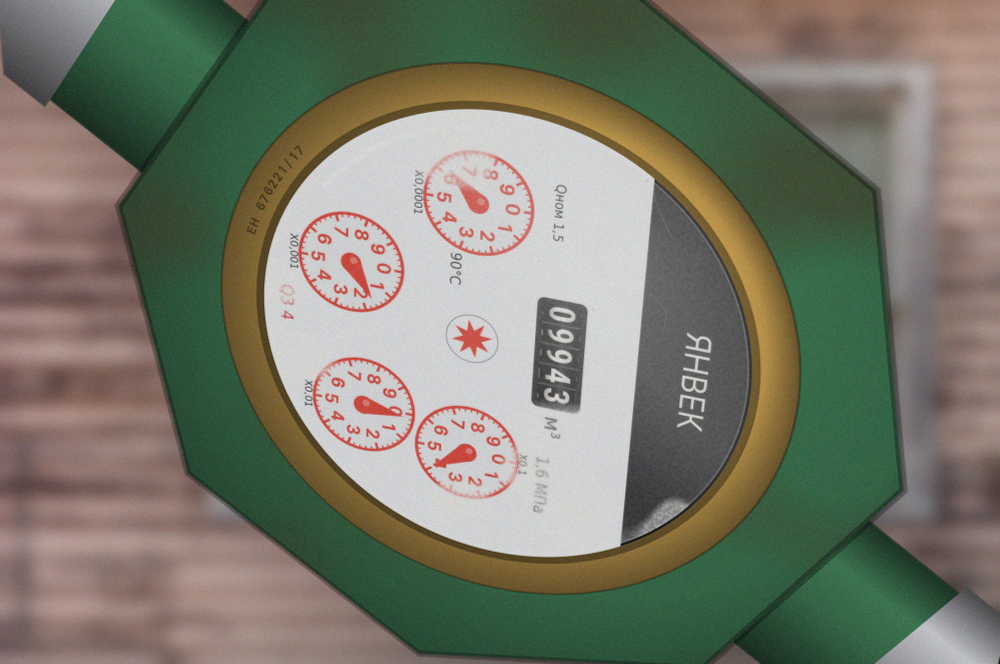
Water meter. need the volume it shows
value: 9943.4016 m³
